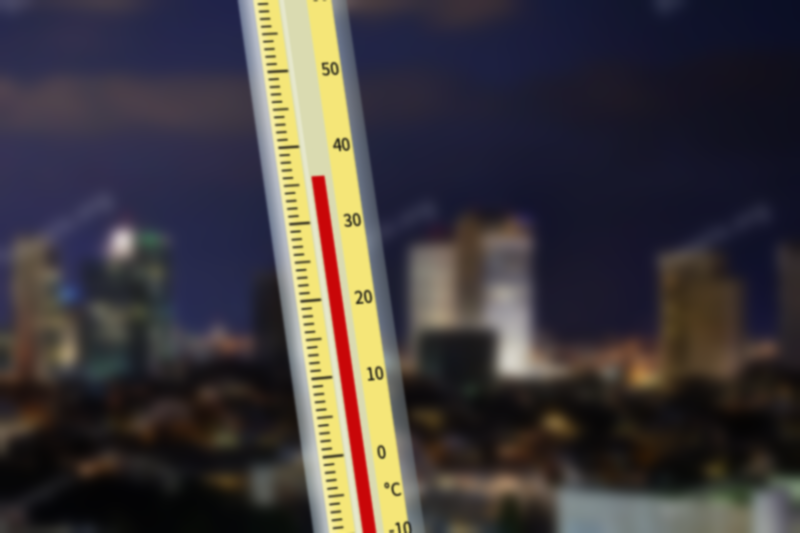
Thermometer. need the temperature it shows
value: 36 °C
